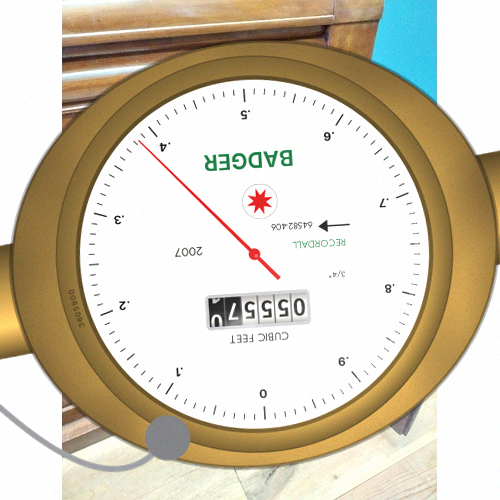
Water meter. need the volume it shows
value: 55570.38 ft³
